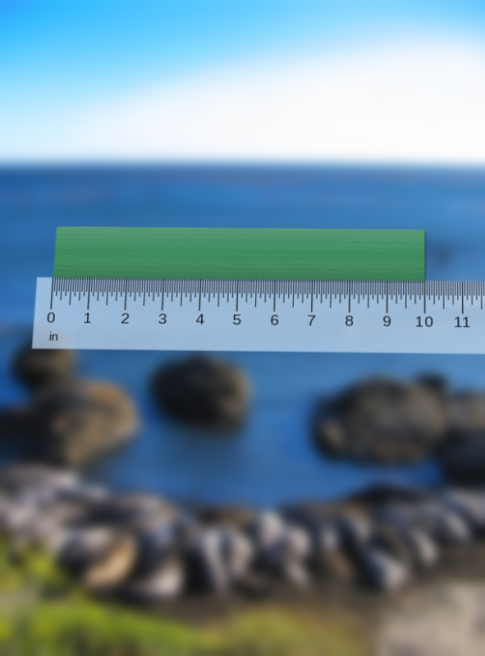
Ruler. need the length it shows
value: 10 in
